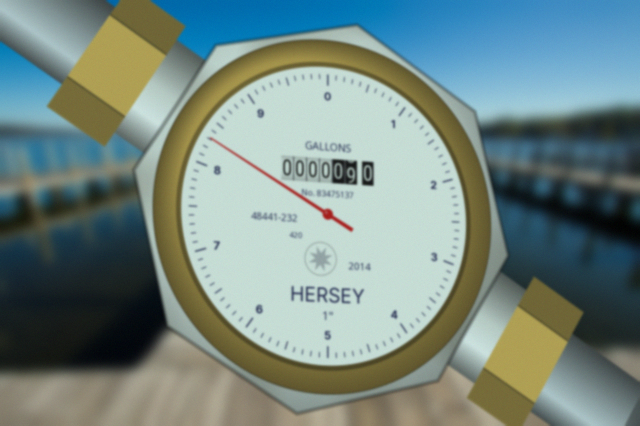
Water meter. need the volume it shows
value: 88.3 gal
